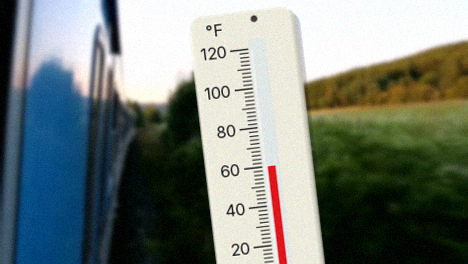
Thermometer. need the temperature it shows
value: 60 °F
